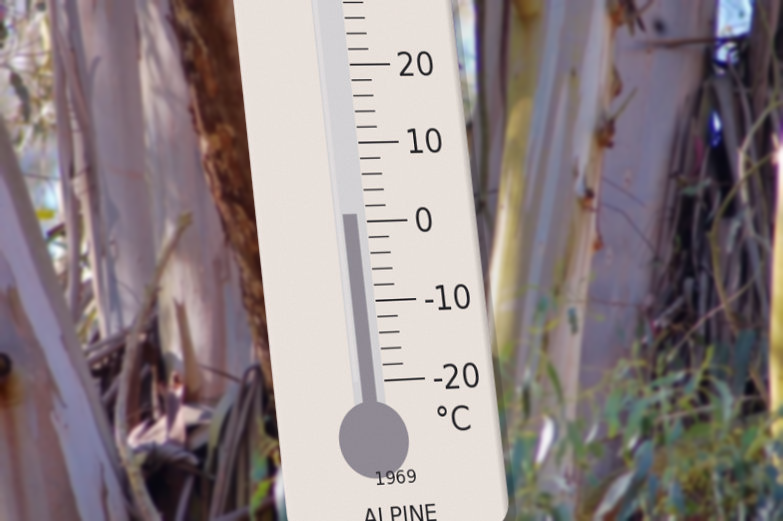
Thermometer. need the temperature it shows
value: 1 °C
